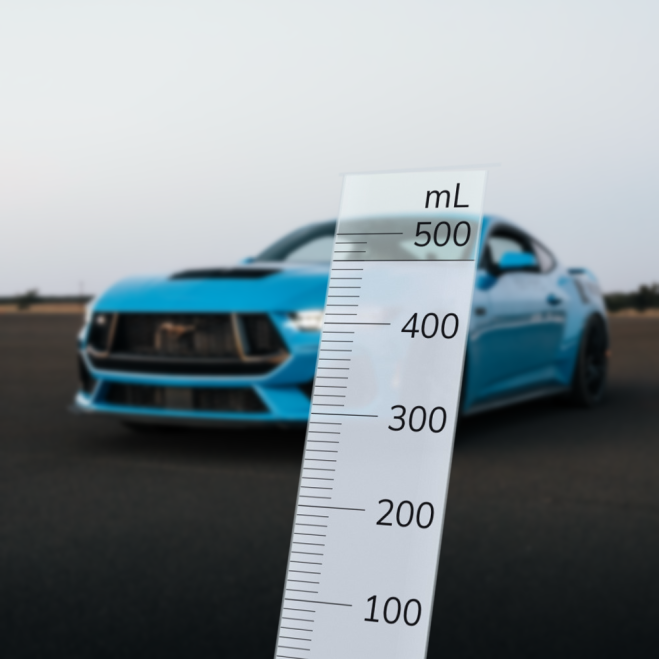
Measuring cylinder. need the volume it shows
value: 470 mL
